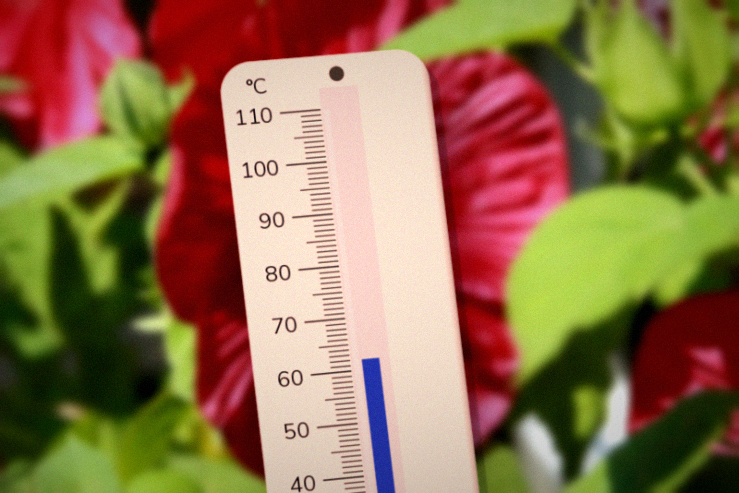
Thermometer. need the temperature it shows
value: 62 °C
